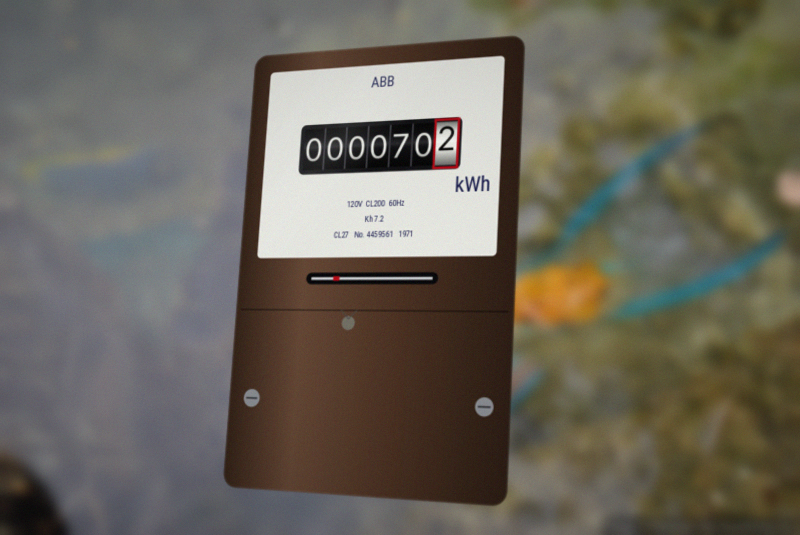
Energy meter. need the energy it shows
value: 70.2 kWh
